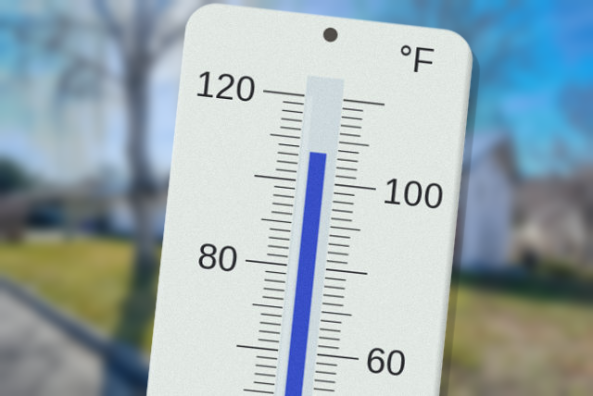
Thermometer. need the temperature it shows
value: 107 °F
